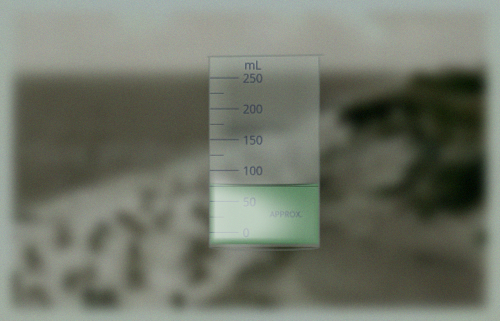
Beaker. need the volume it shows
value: 75 mL
